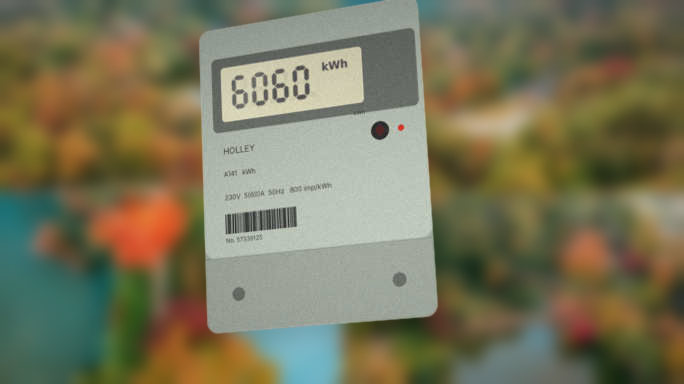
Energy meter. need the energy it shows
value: 6060 kWh
